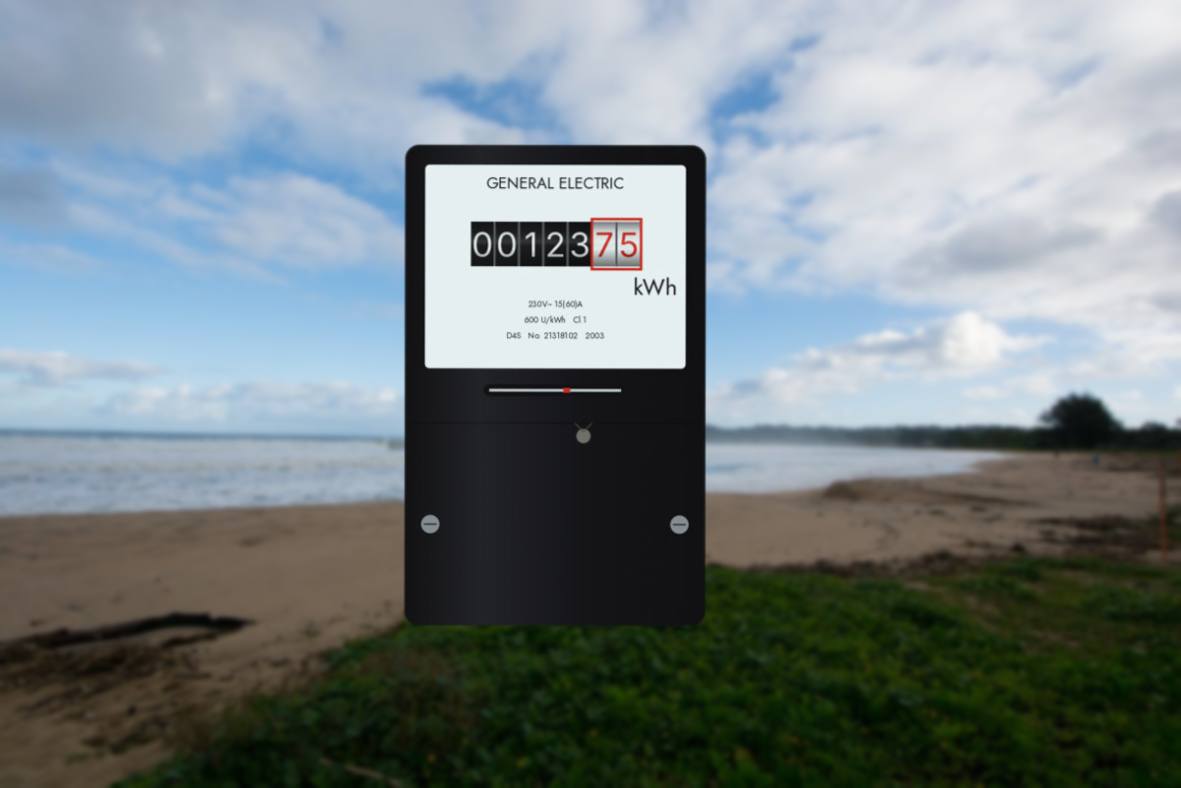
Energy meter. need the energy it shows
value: 123.75 kWh
